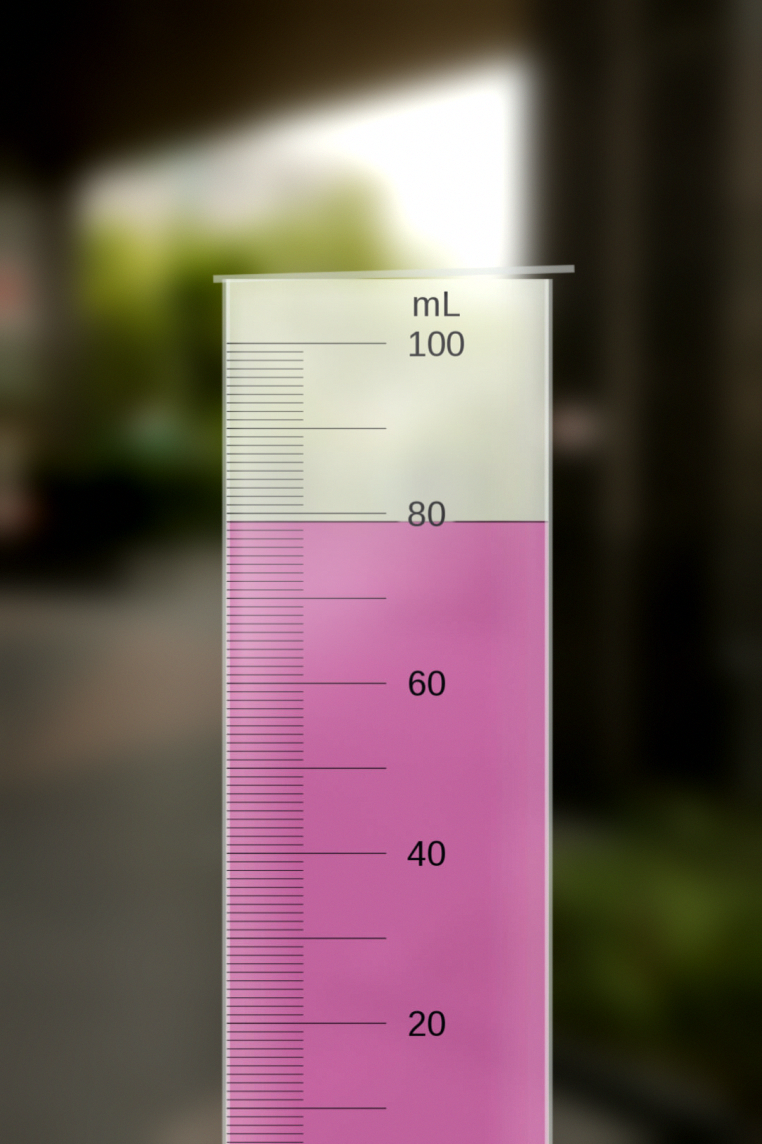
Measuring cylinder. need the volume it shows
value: 79 mL
